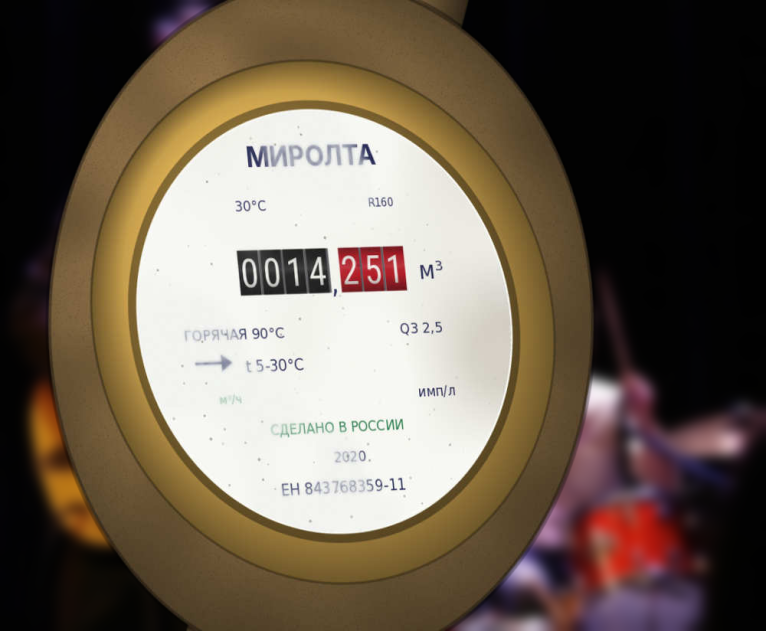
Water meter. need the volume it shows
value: 14.251 m³
